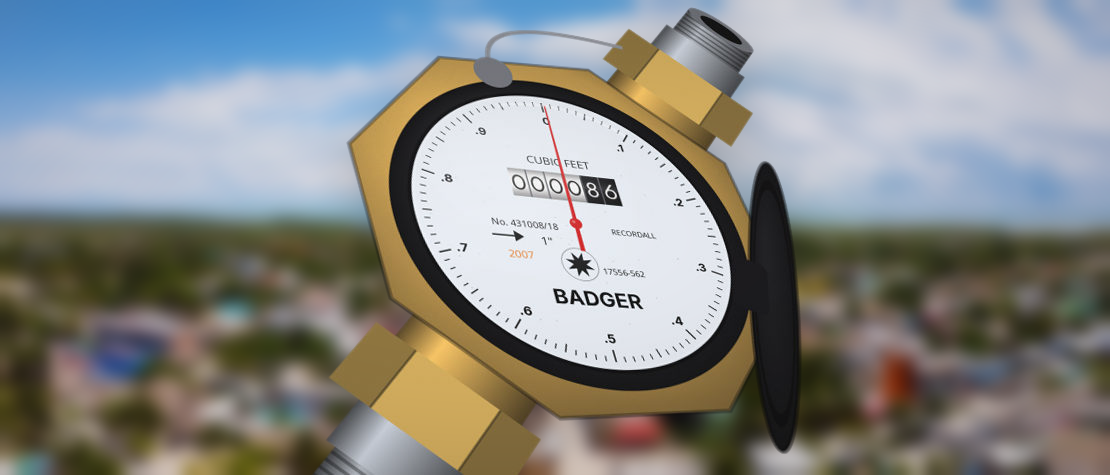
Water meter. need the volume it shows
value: 86.00 ft³
